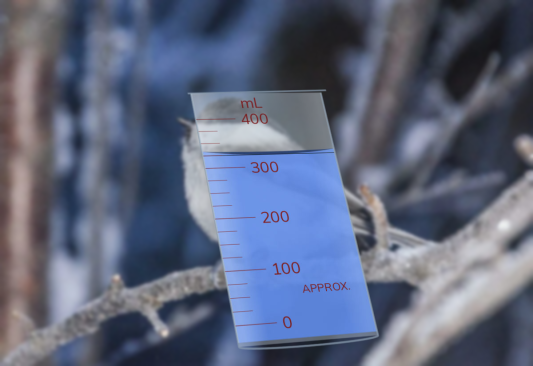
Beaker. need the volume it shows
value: 325 mL
